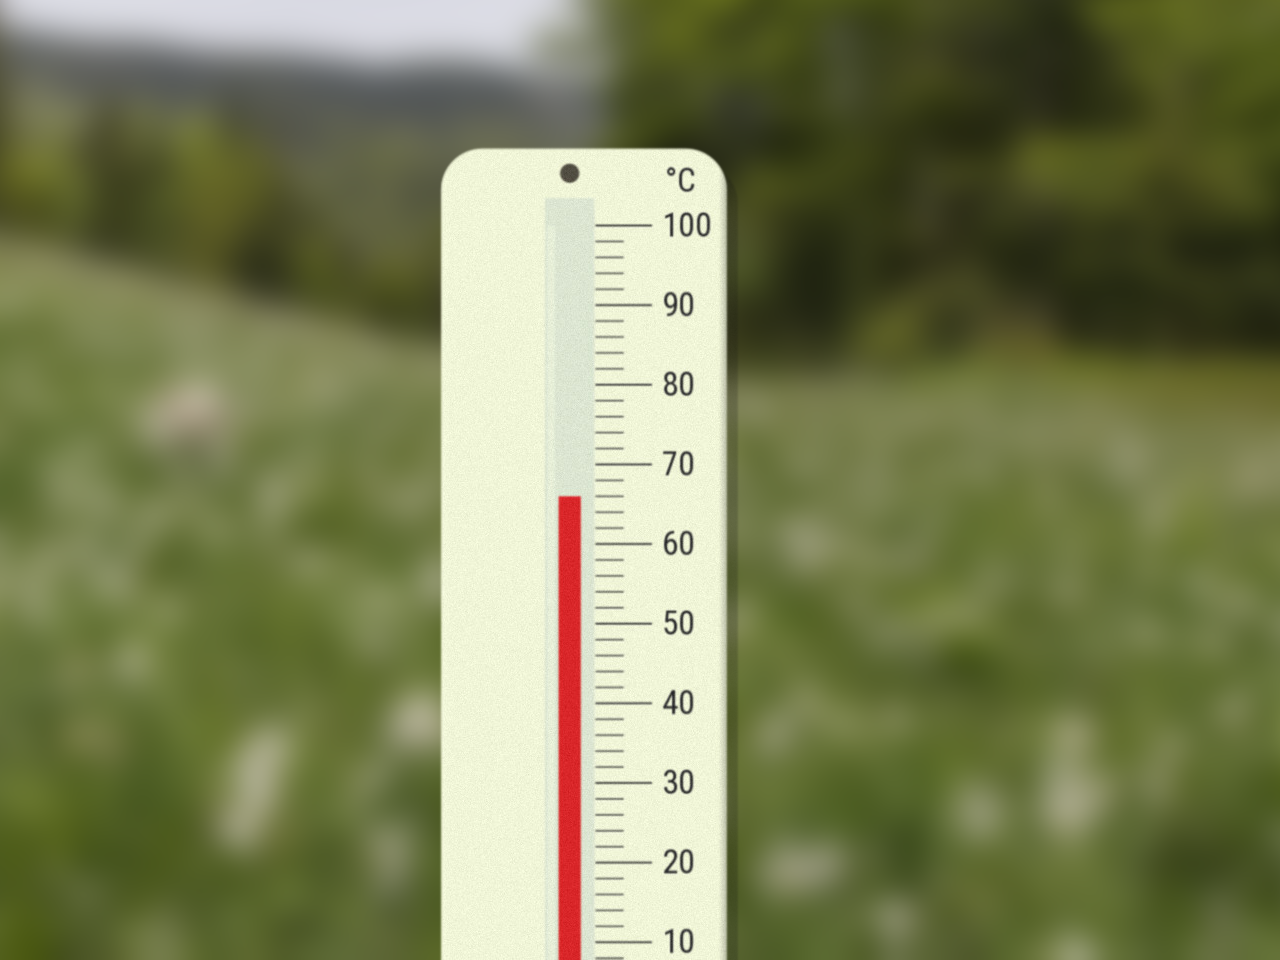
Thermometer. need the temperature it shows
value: 66 °C
